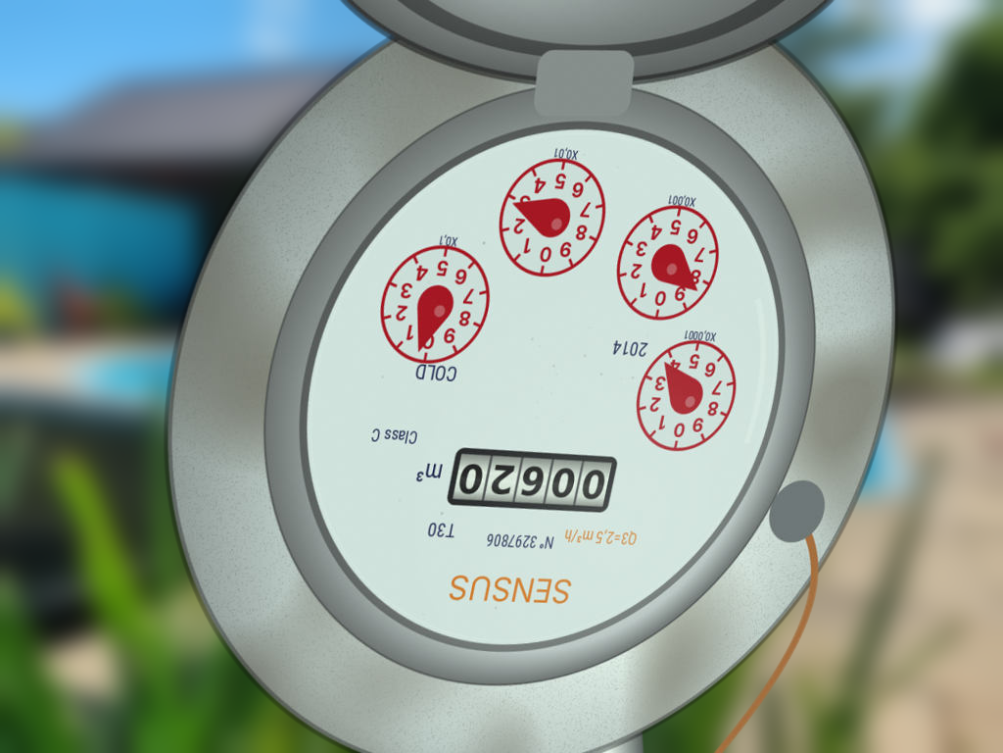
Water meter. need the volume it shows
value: 620.0283 m³
